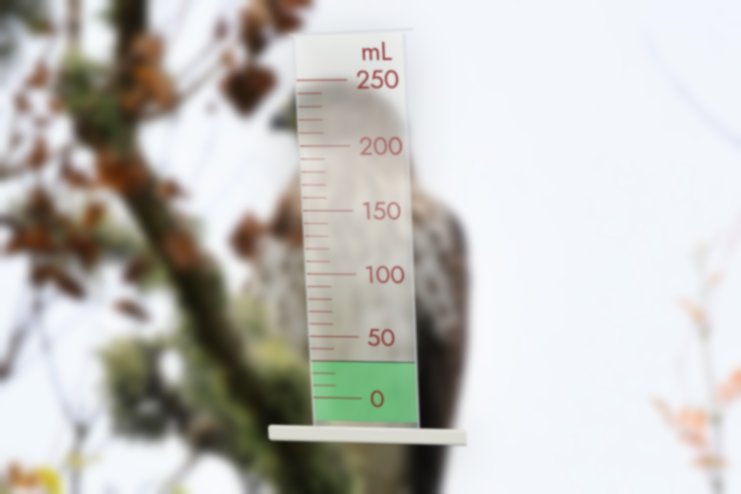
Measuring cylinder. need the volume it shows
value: 30 mL
